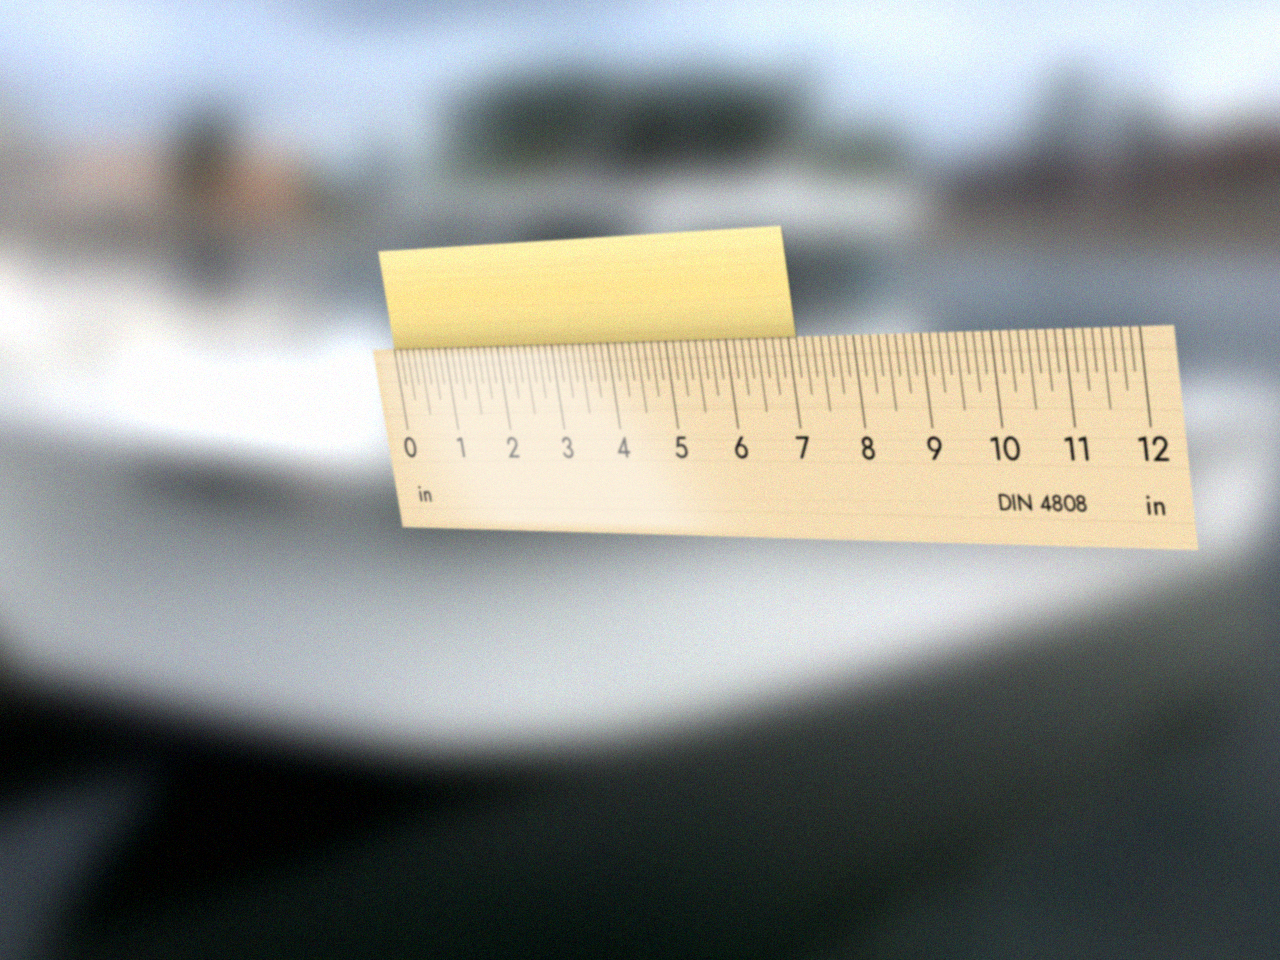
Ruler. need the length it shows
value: 7.125 in
